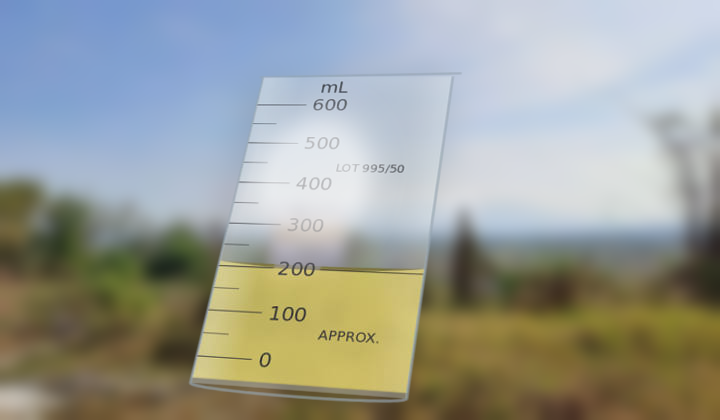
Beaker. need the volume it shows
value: 200 mL
